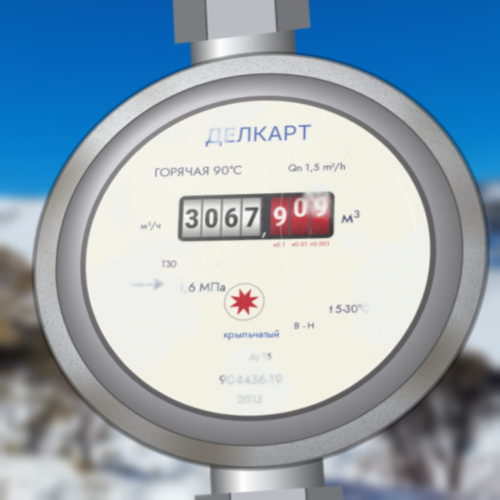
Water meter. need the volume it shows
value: 3067.909 m³
